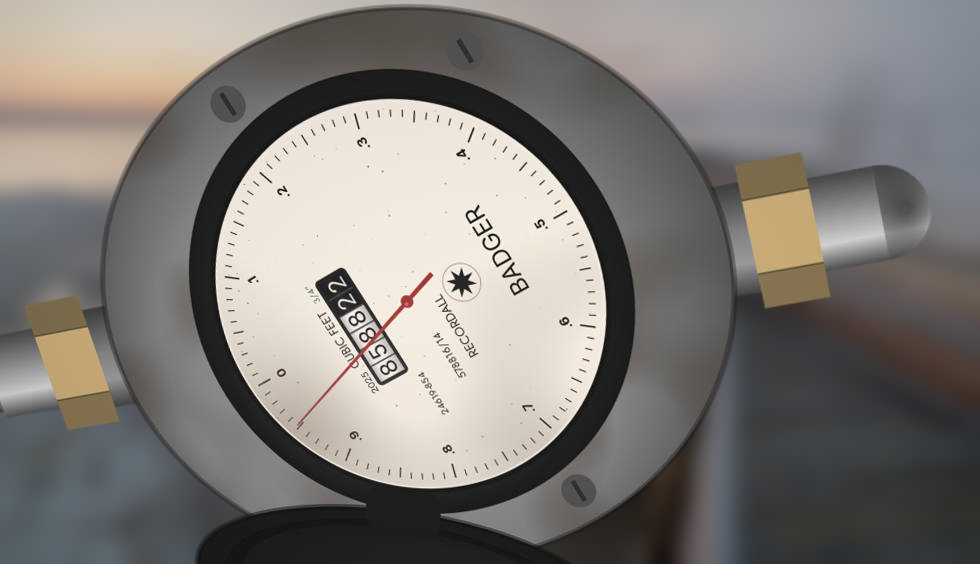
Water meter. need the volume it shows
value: 858821.95 ft³
